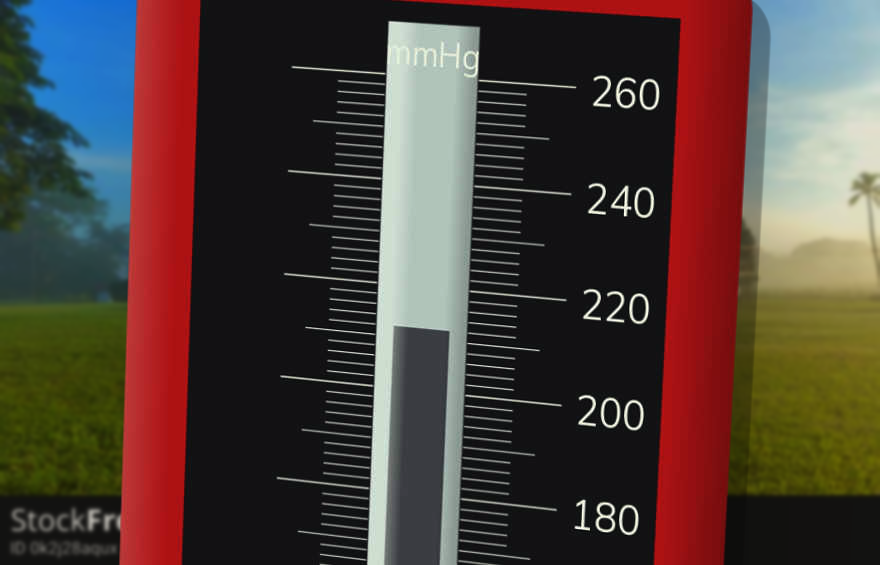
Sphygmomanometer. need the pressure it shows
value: 212 mmHg
